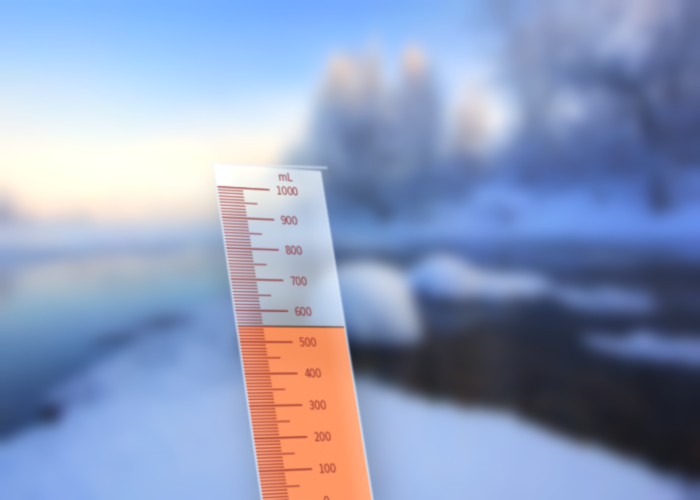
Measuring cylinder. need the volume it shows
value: 550 mL
